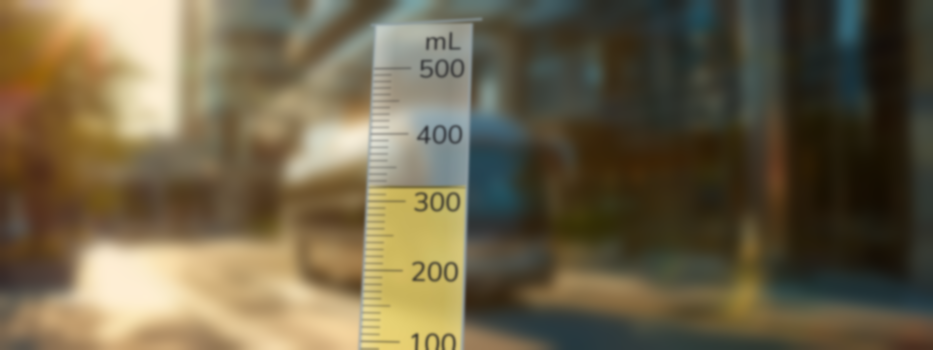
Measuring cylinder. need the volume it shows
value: 320 mL
